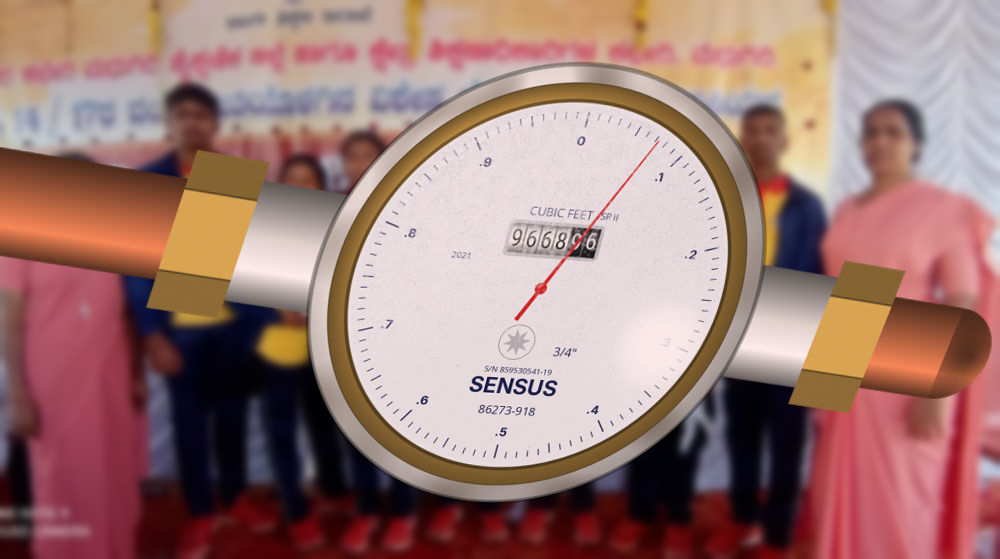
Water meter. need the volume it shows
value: 966896.07 ft³
